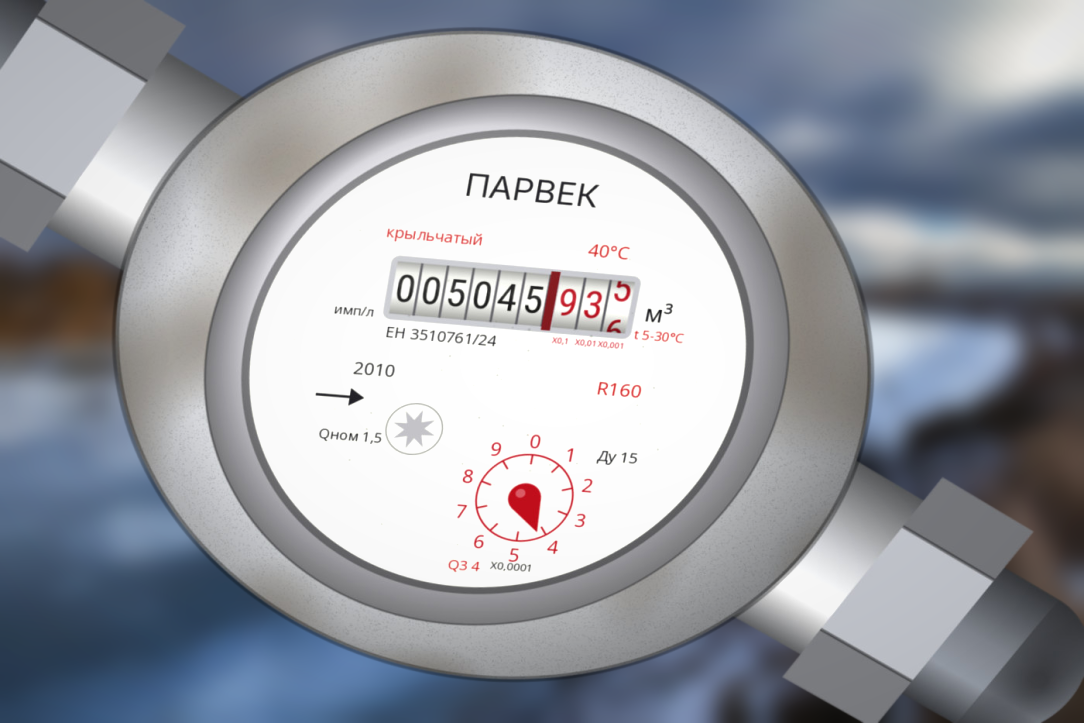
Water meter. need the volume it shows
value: 5045.9354 m³
